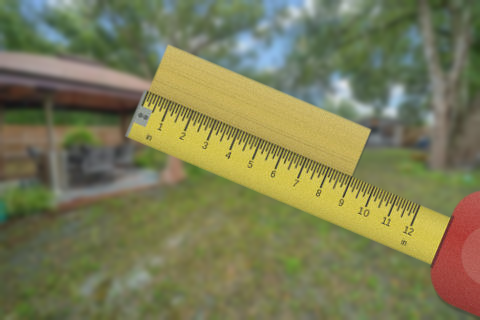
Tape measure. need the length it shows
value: 9 in
